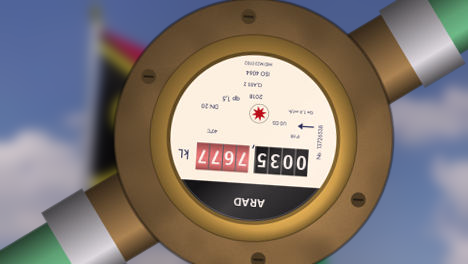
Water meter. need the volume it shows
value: 35.7677 kL
